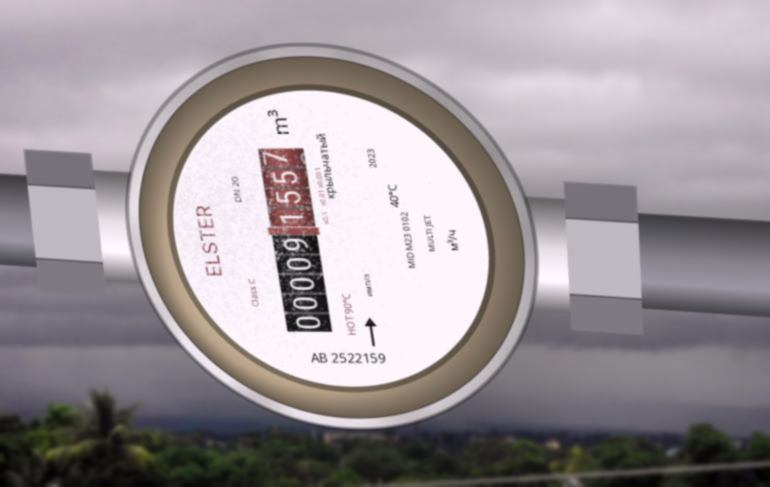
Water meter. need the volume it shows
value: 9.1557 m³
